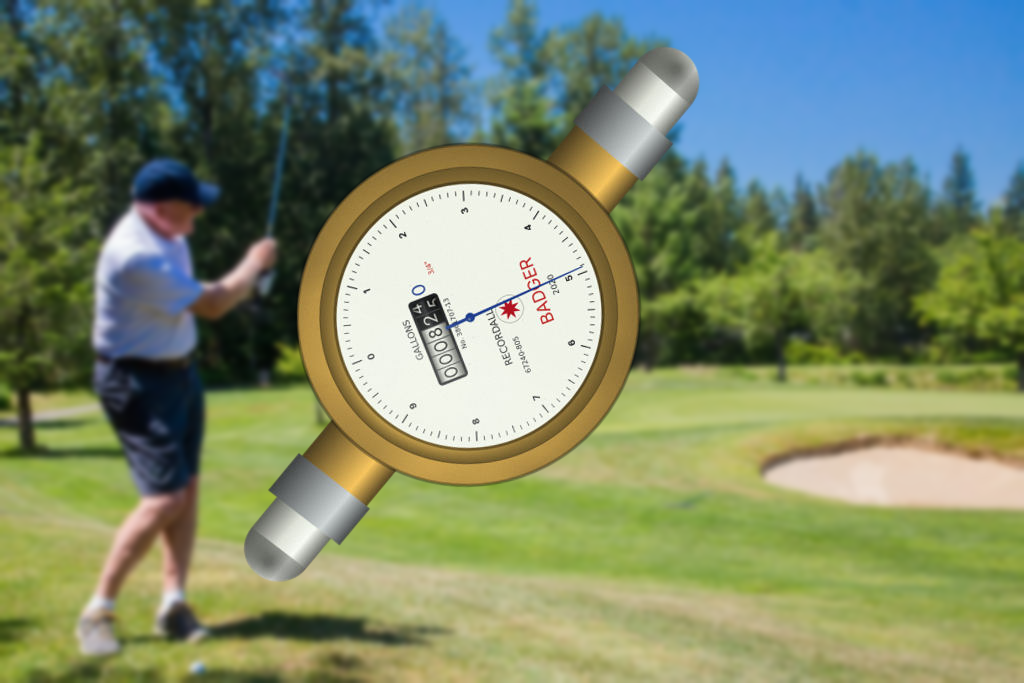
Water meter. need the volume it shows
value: 8244.9 gal
